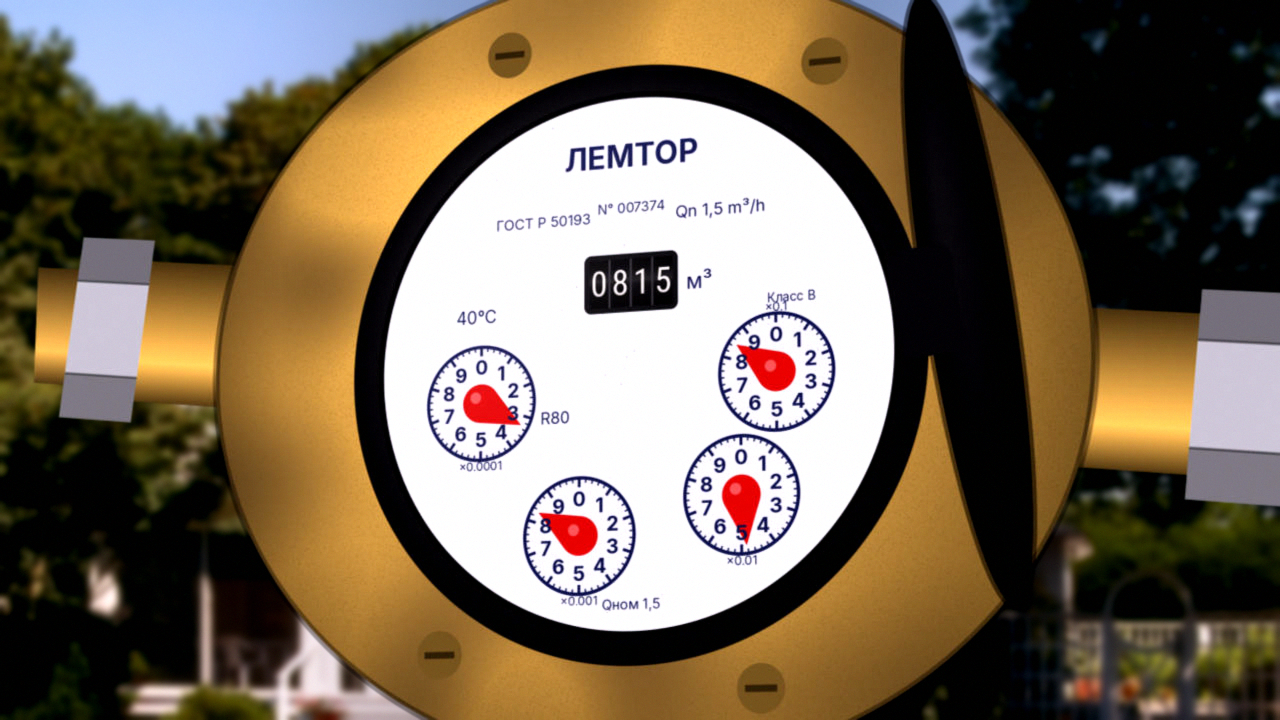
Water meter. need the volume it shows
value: 815.8483 m³
